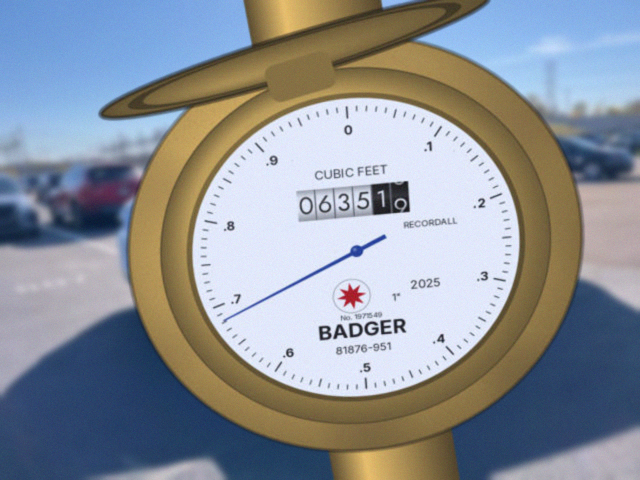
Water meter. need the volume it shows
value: 63518.68 ft³
